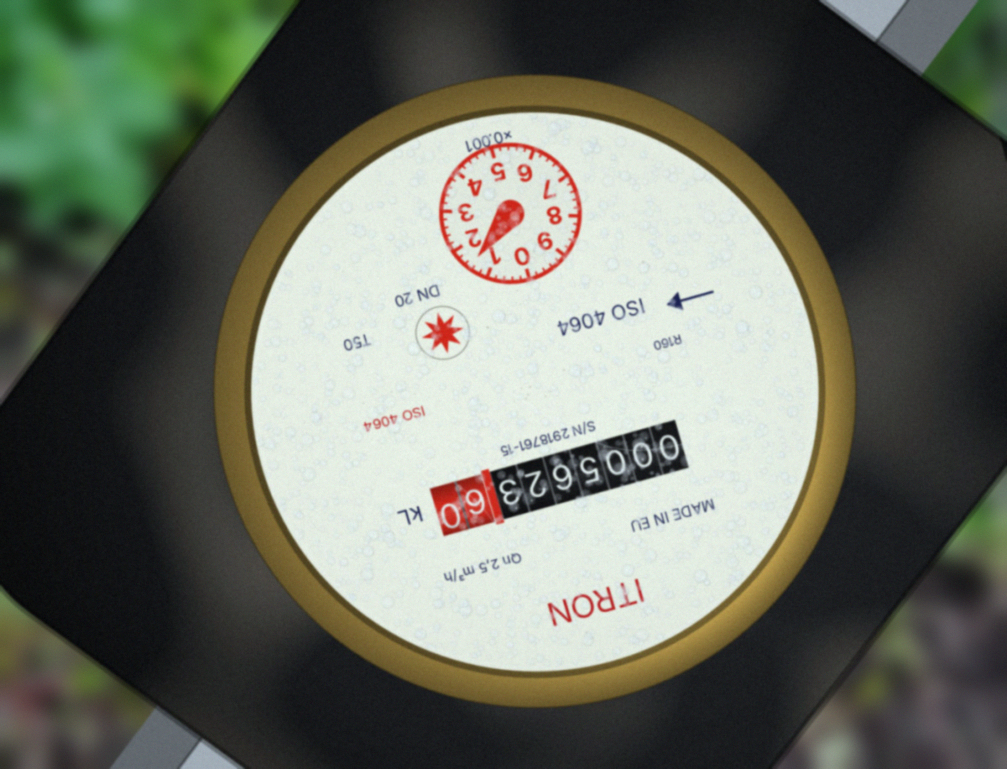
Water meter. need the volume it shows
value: 5623.601 kL
